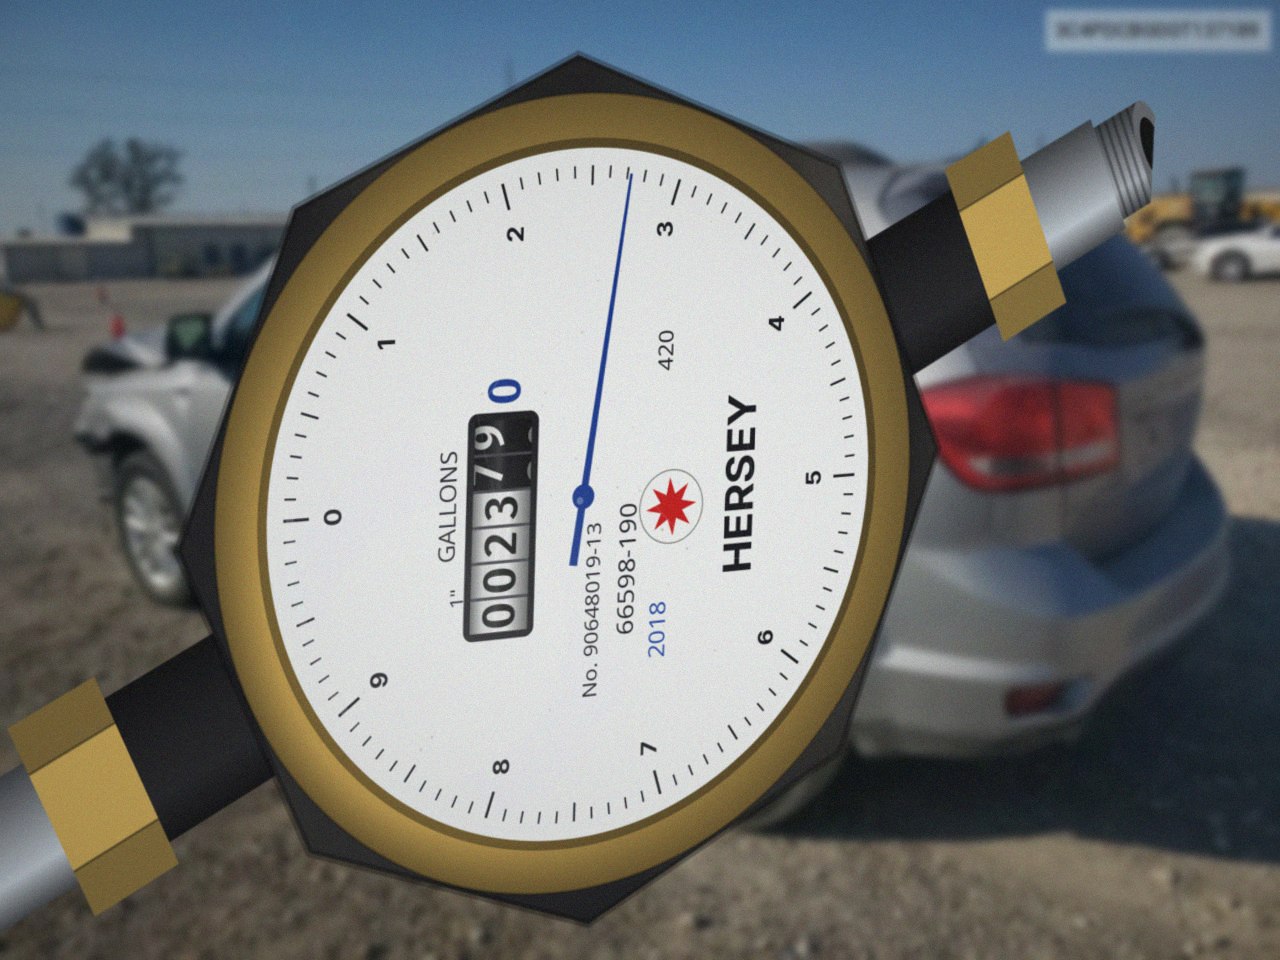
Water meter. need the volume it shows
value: 23792.7 gal
